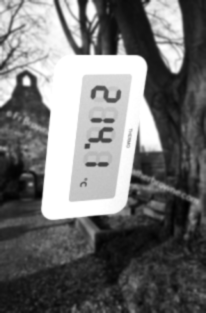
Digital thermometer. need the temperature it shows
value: 214.1 °C
